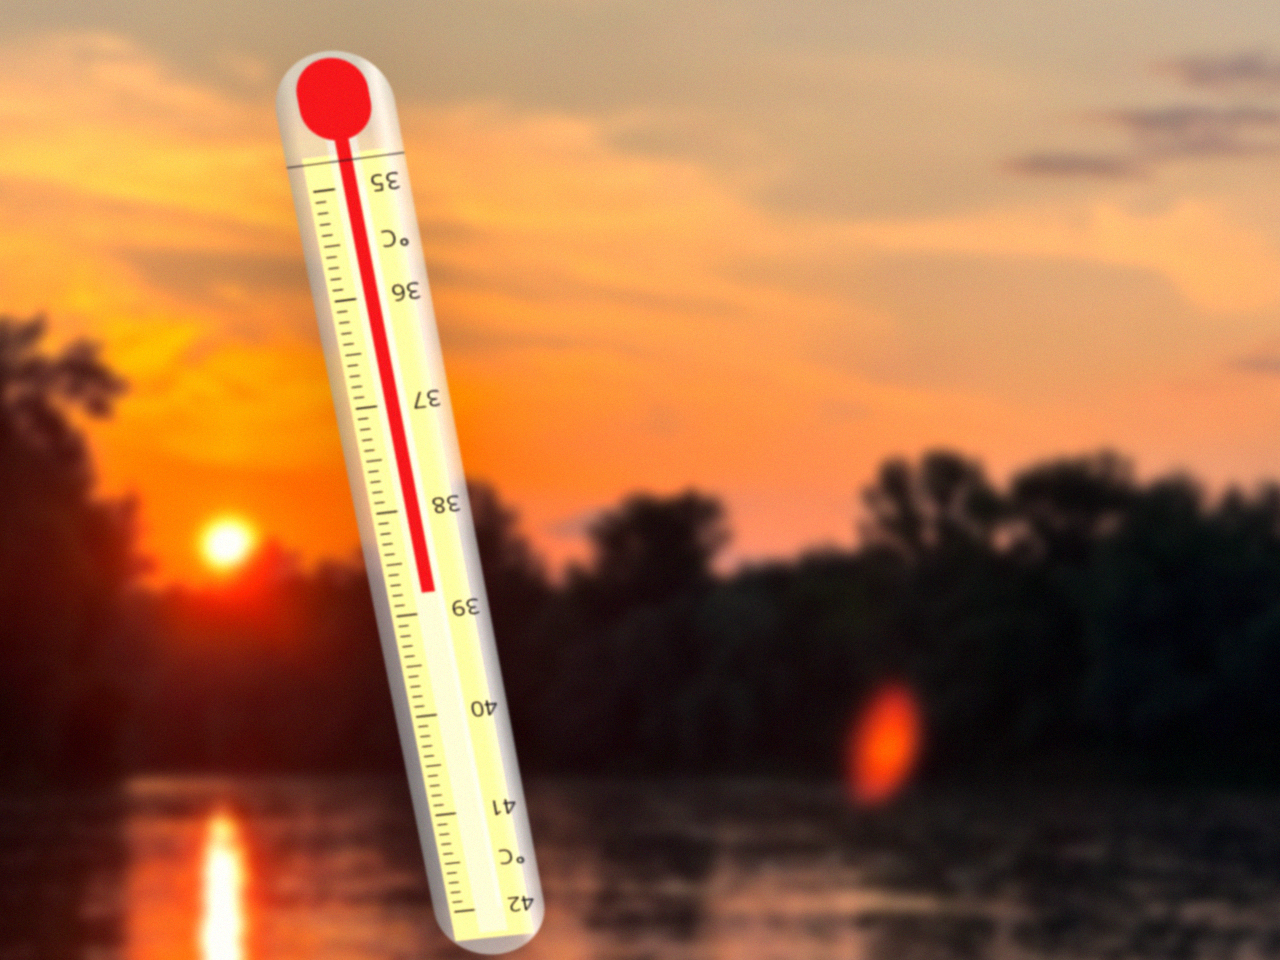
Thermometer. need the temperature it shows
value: 38.8 °C
